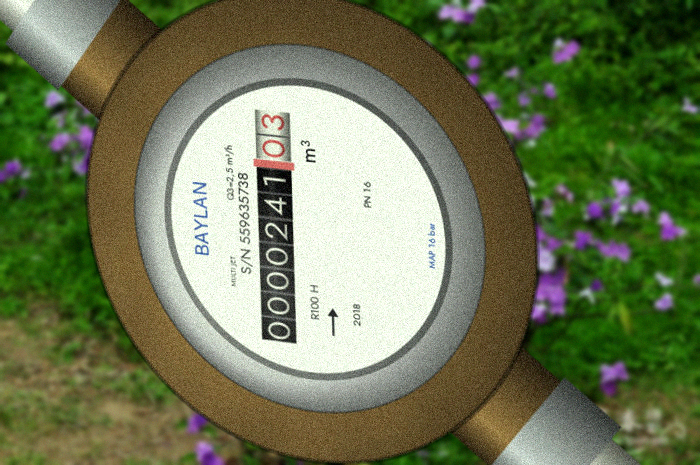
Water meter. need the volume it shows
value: 241.03 m³
